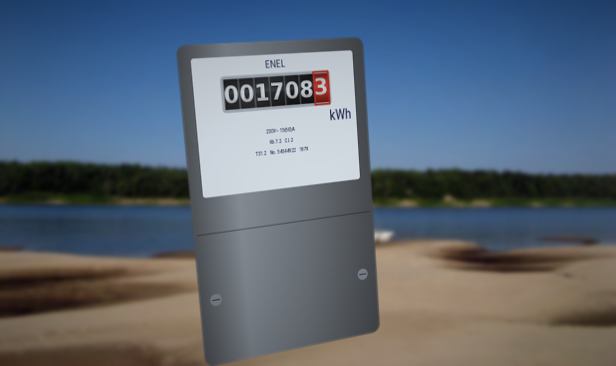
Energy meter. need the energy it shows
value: 1708.3 kWh
